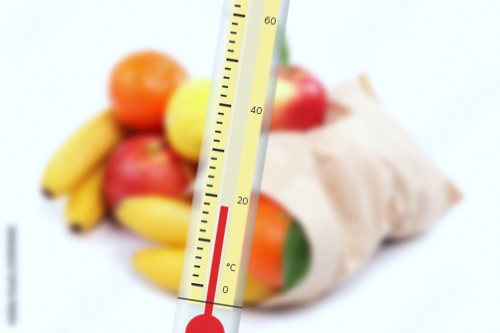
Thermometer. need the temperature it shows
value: 18 °C
